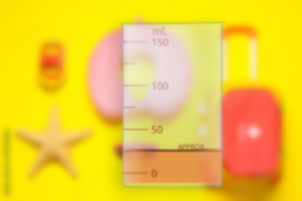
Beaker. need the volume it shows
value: 25 mL
